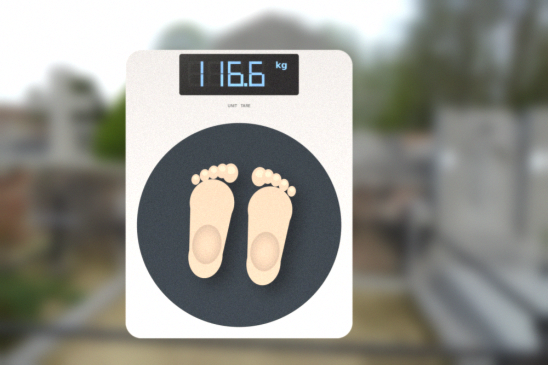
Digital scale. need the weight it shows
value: 116.6 kg
